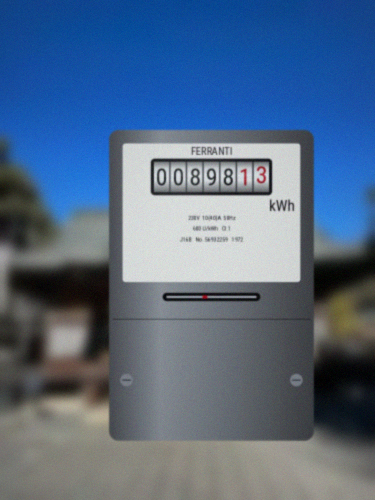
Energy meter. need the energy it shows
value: 898.13 kWh
